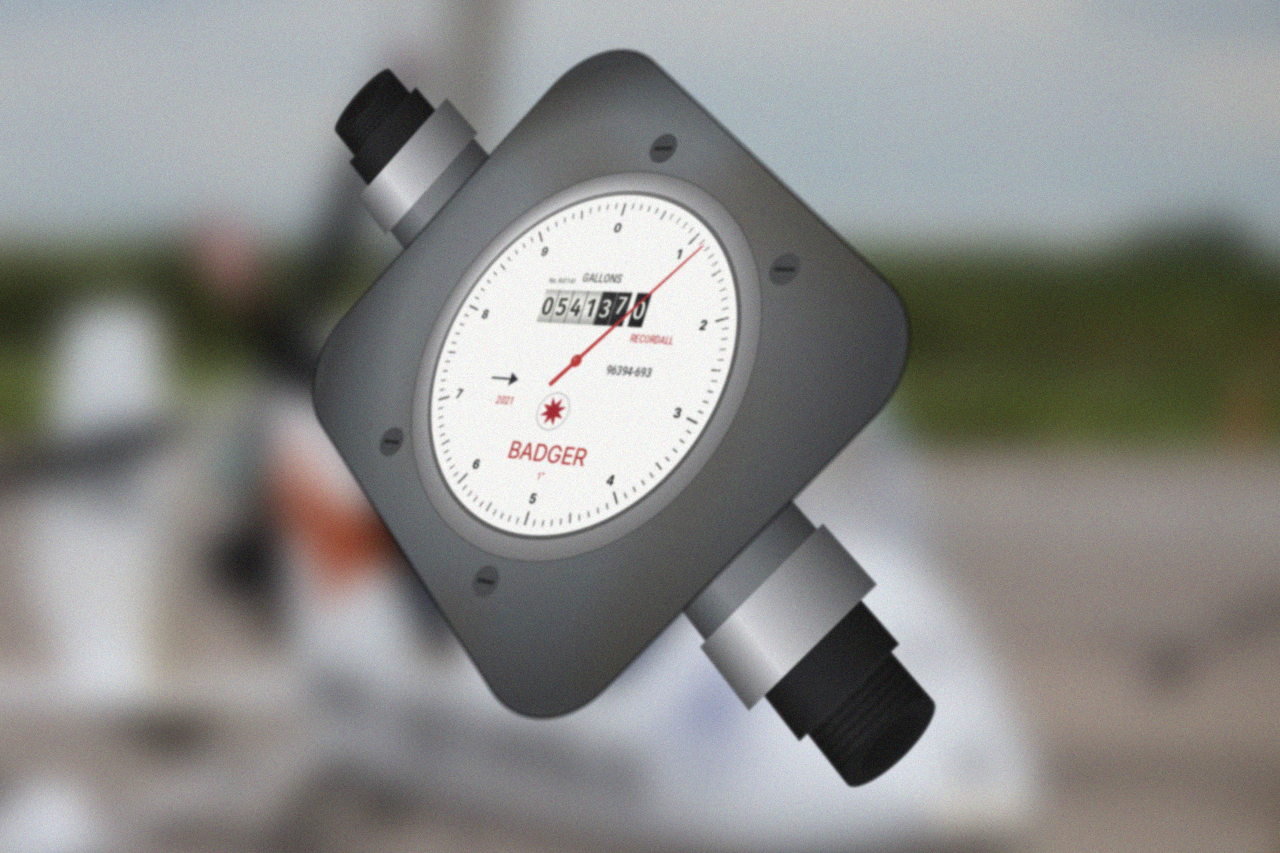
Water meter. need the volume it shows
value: 541371.1 gal
